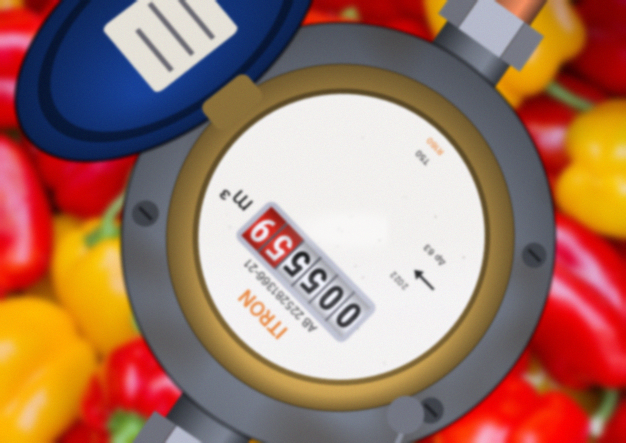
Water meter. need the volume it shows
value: 55.59 m³
